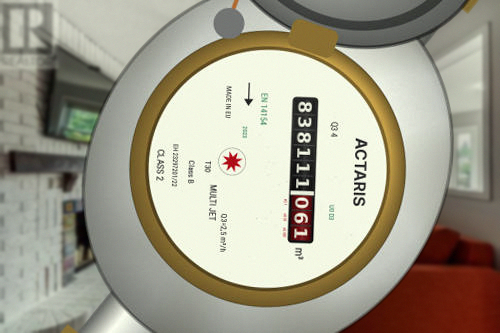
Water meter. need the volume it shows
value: 838111.061 m³
